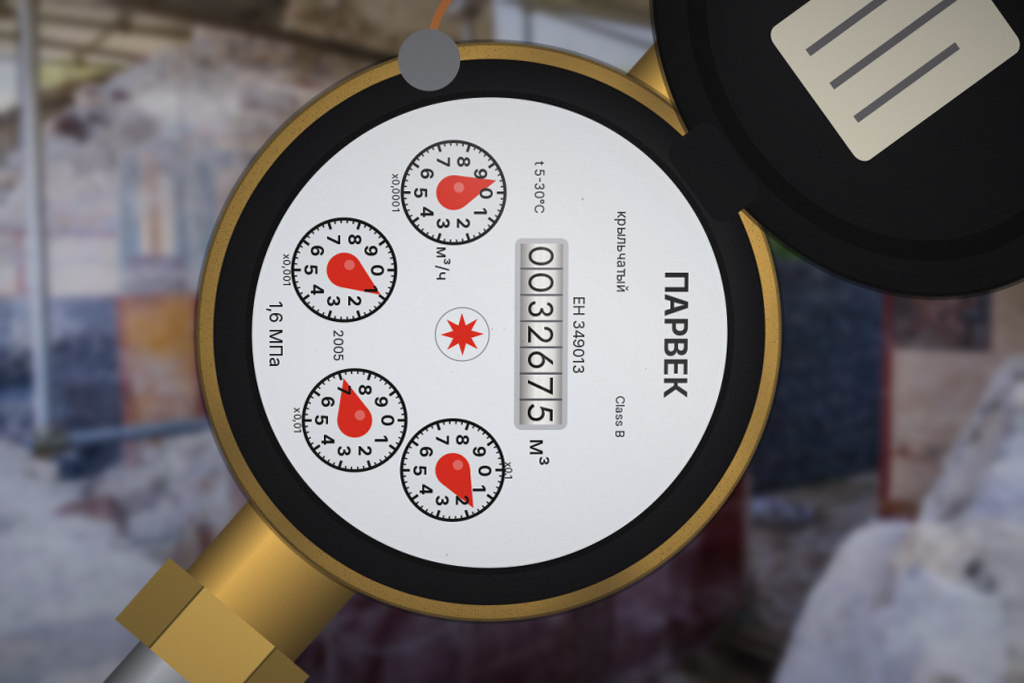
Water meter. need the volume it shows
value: 32675.1709 m³
